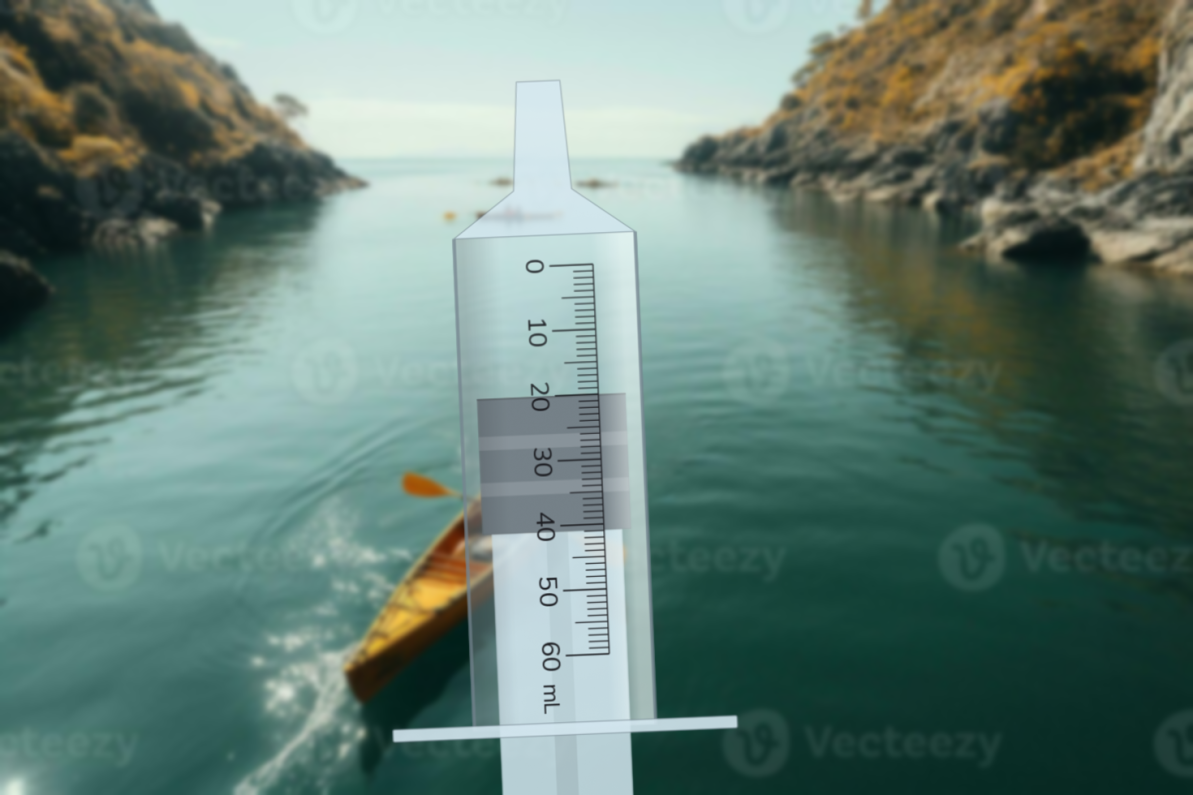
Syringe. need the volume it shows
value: 20 mL
